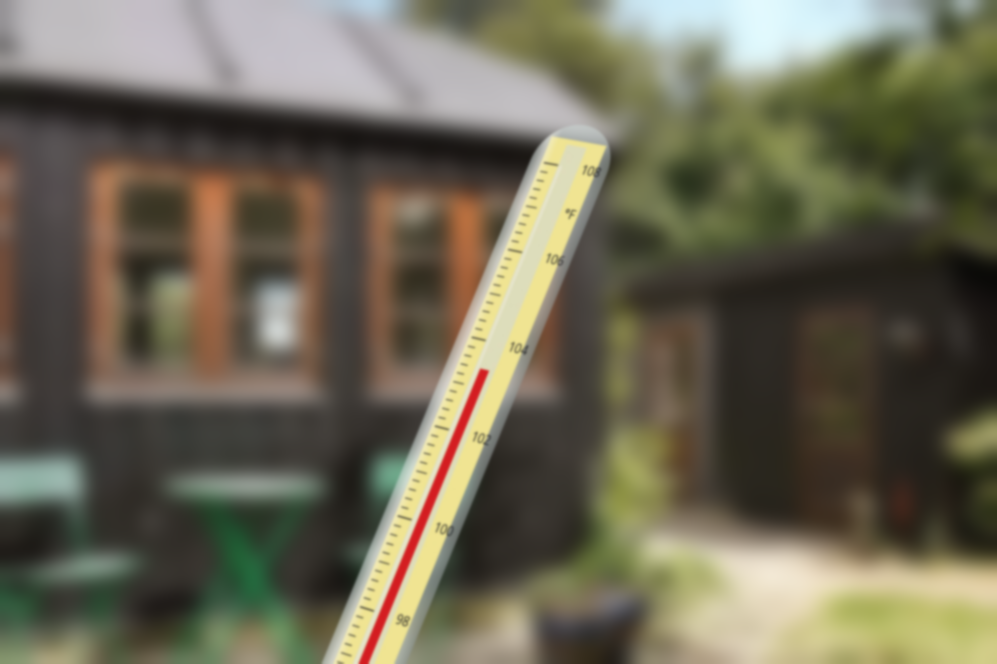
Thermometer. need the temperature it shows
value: 103.4 °F
